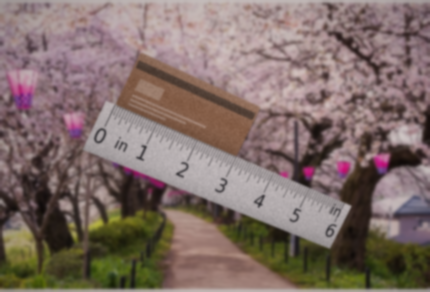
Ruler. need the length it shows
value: 3 in
